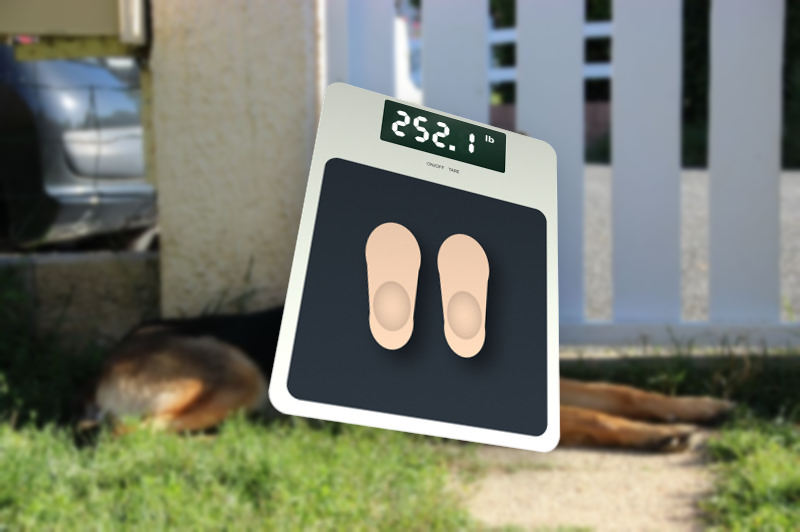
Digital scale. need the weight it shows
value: 252.1 lb
